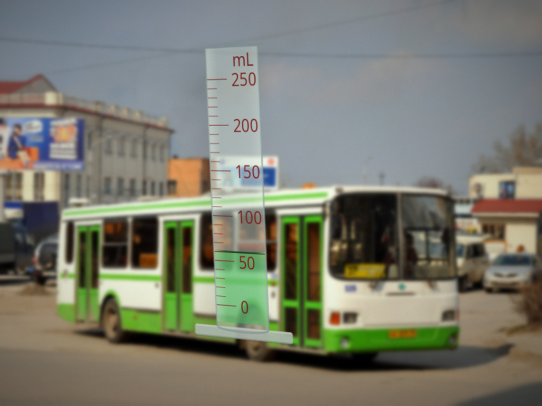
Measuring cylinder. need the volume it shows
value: 60 mL
